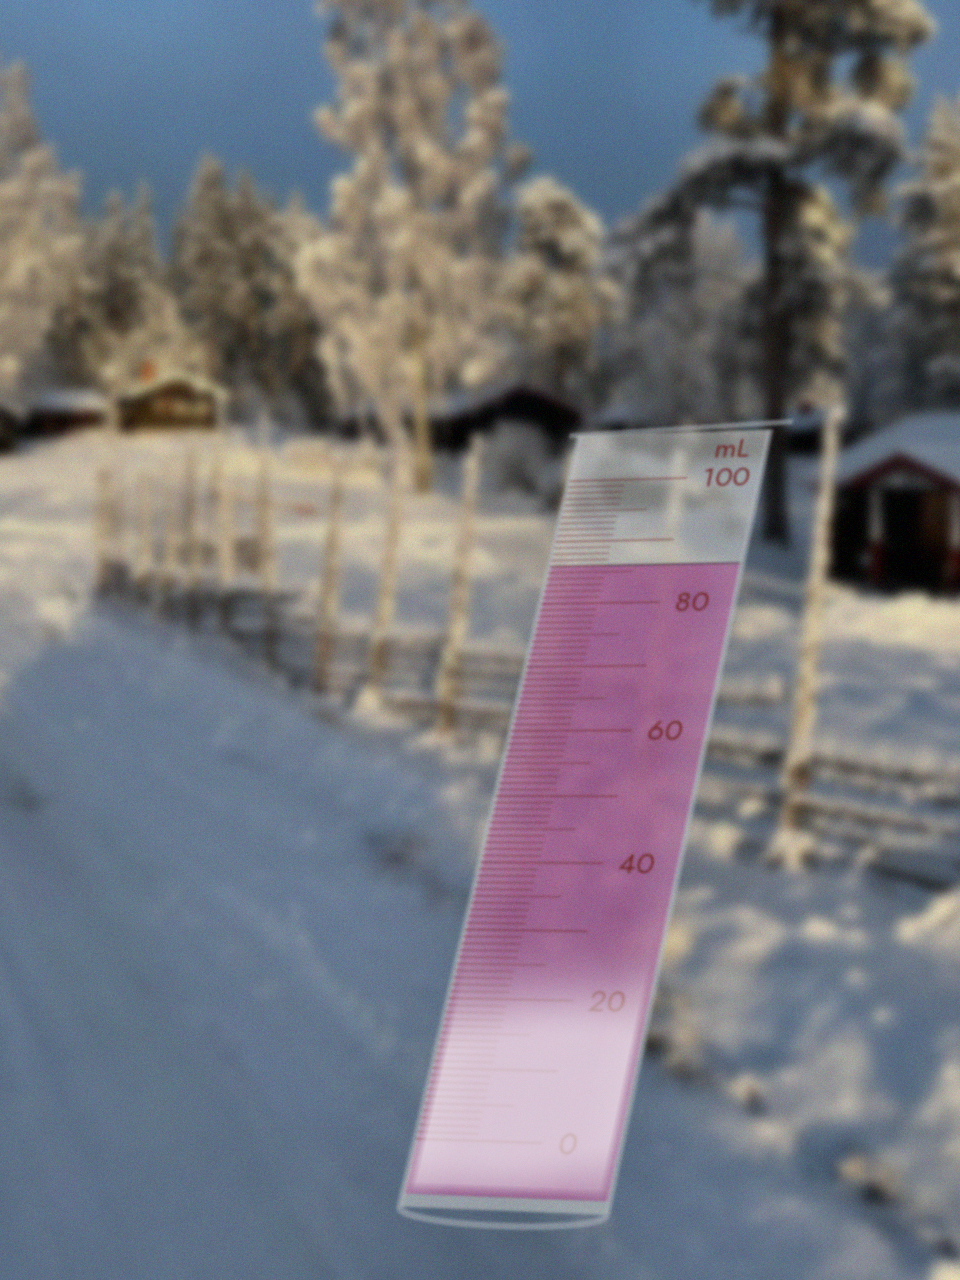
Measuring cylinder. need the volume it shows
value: 86 mL
